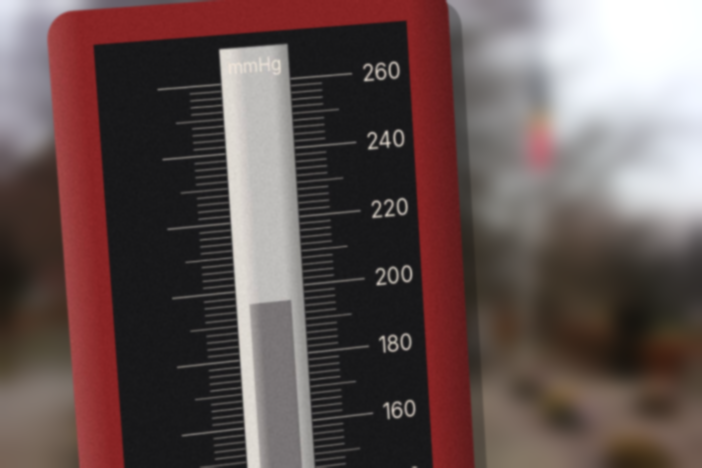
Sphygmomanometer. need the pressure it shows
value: 196 mmHg
